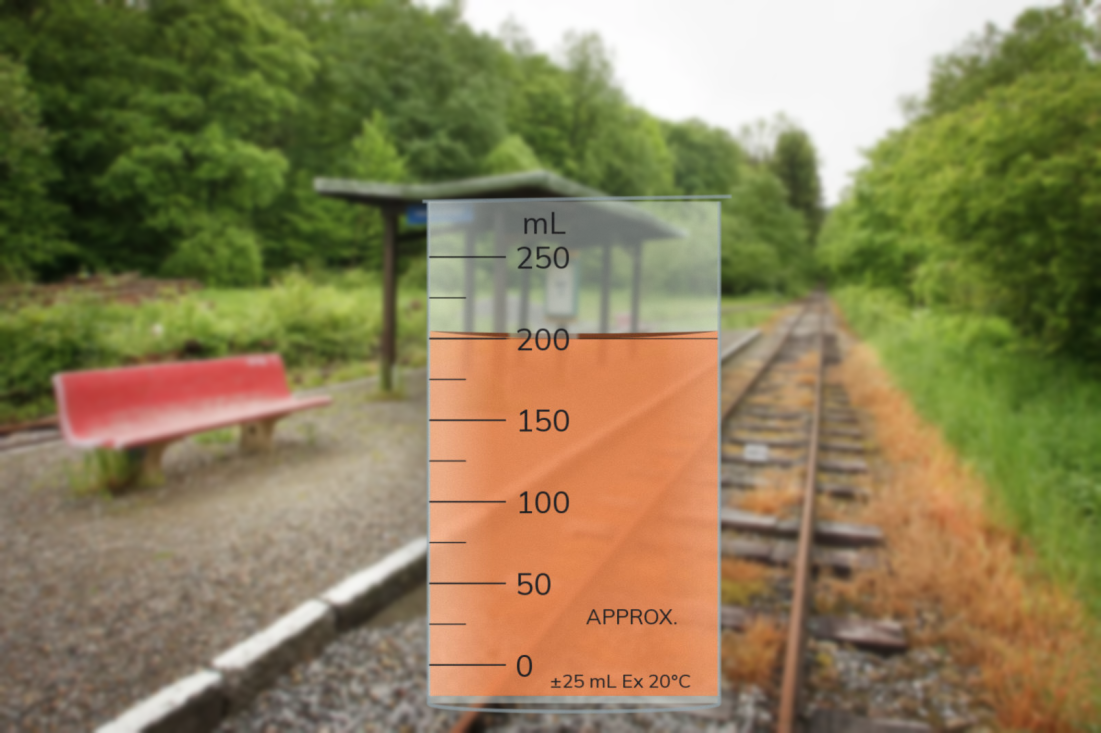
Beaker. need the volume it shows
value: 200 mL
